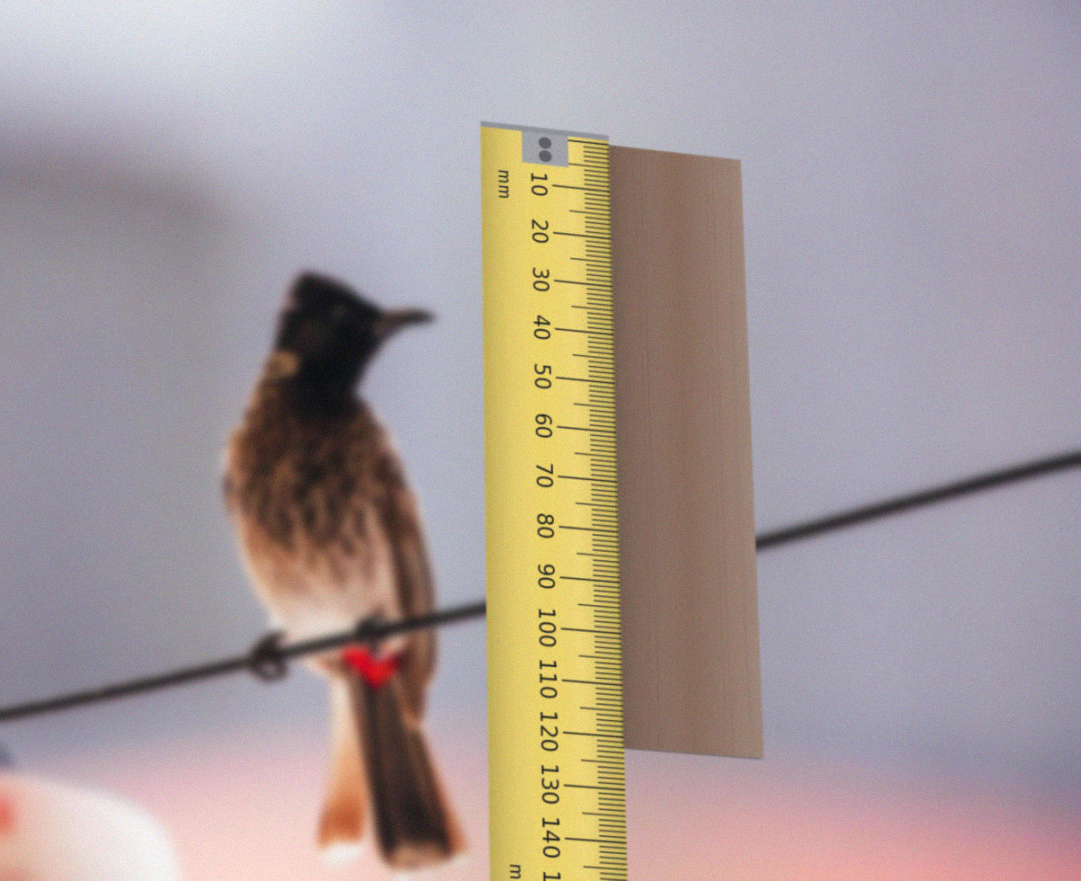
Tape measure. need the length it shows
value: 122 mm
